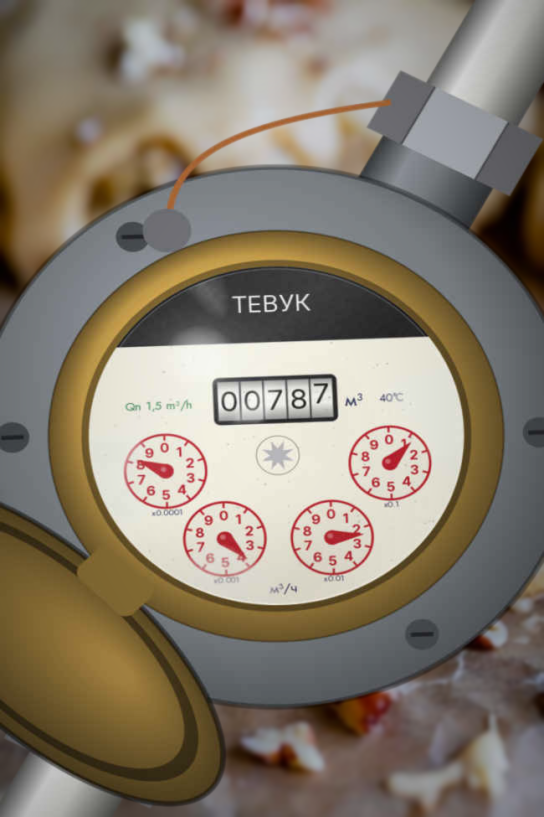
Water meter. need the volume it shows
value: 787.1238 m³
